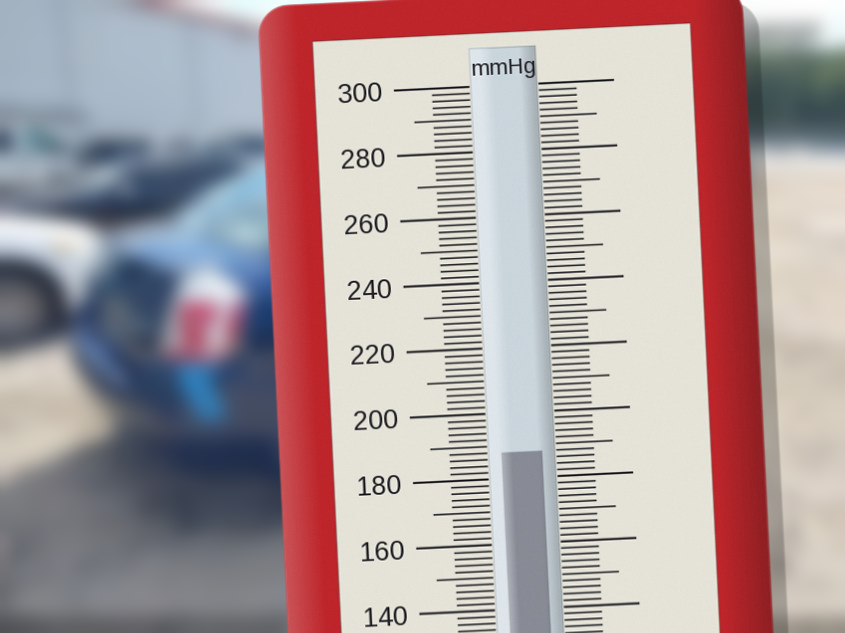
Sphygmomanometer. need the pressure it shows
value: 188 mmHg
